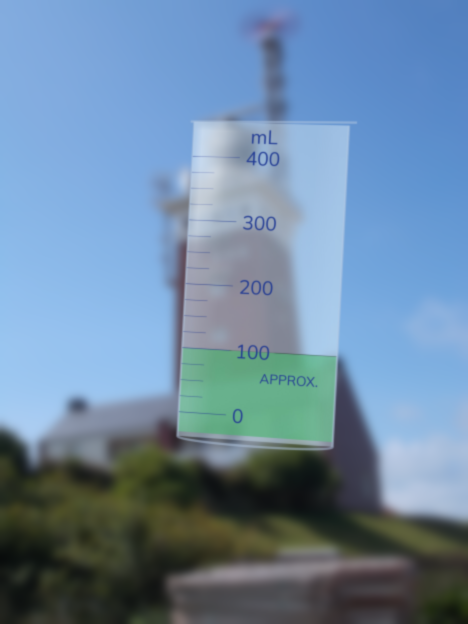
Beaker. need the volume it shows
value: 100 mL
